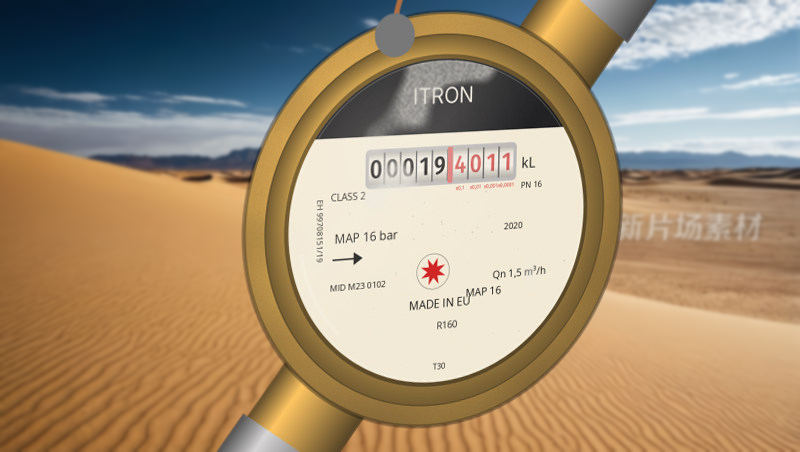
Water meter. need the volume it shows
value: 19.4011 kL
